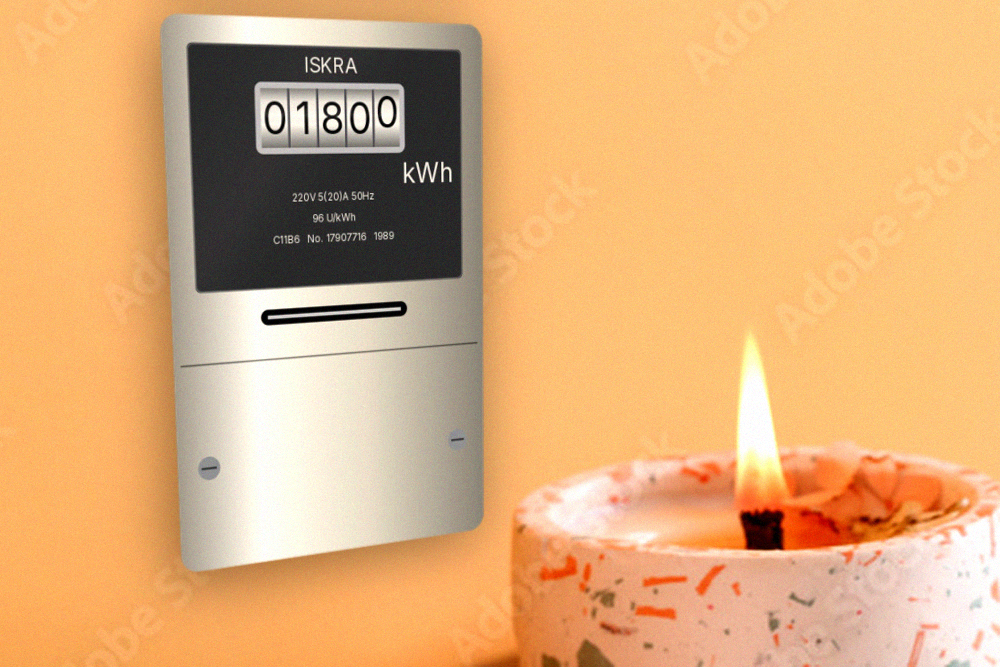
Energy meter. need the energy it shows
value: 1800 kWh
